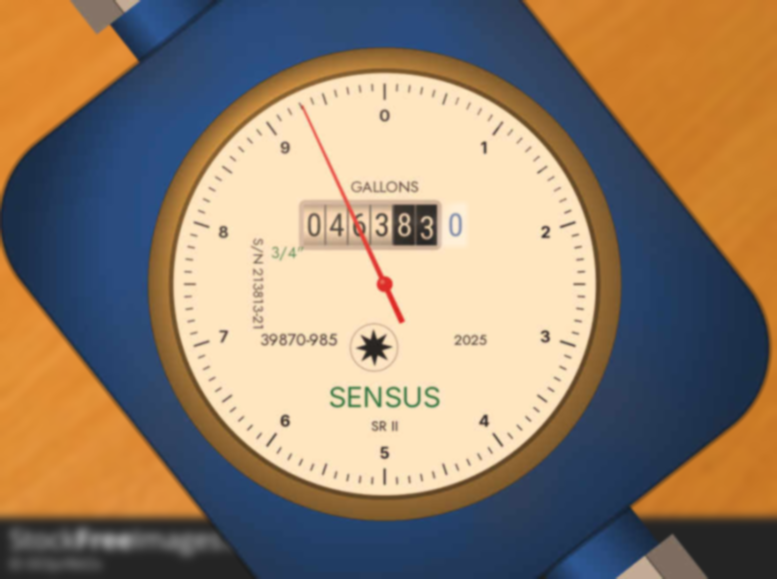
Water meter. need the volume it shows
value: 463829.3 gal
